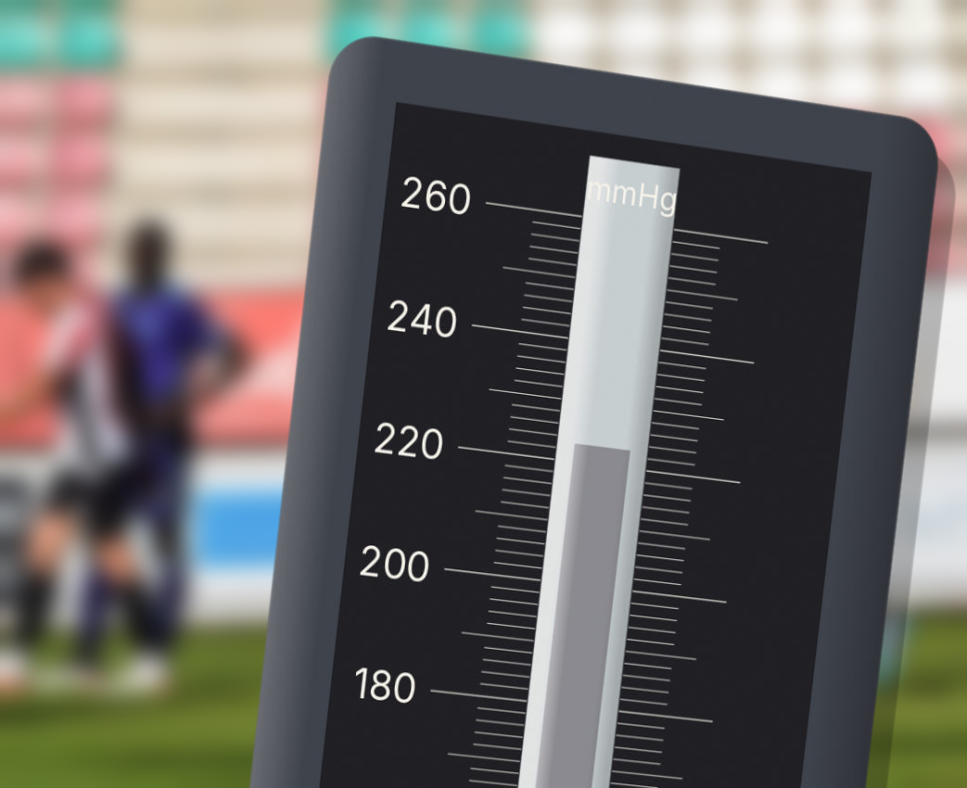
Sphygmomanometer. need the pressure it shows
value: 223 mmHg
